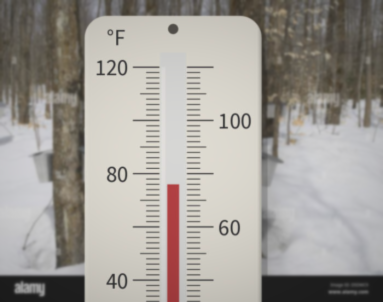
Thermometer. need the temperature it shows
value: 76 °F
